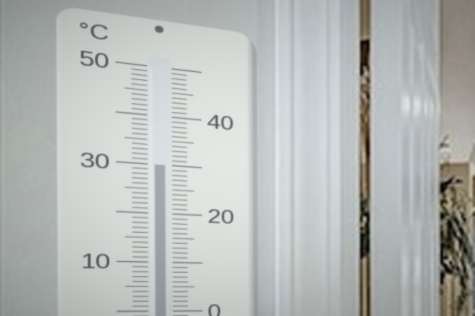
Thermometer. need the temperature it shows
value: 30 °C
